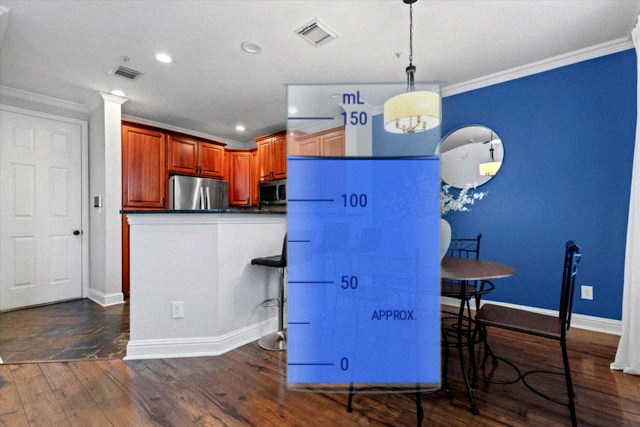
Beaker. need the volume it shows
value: 125 mL
